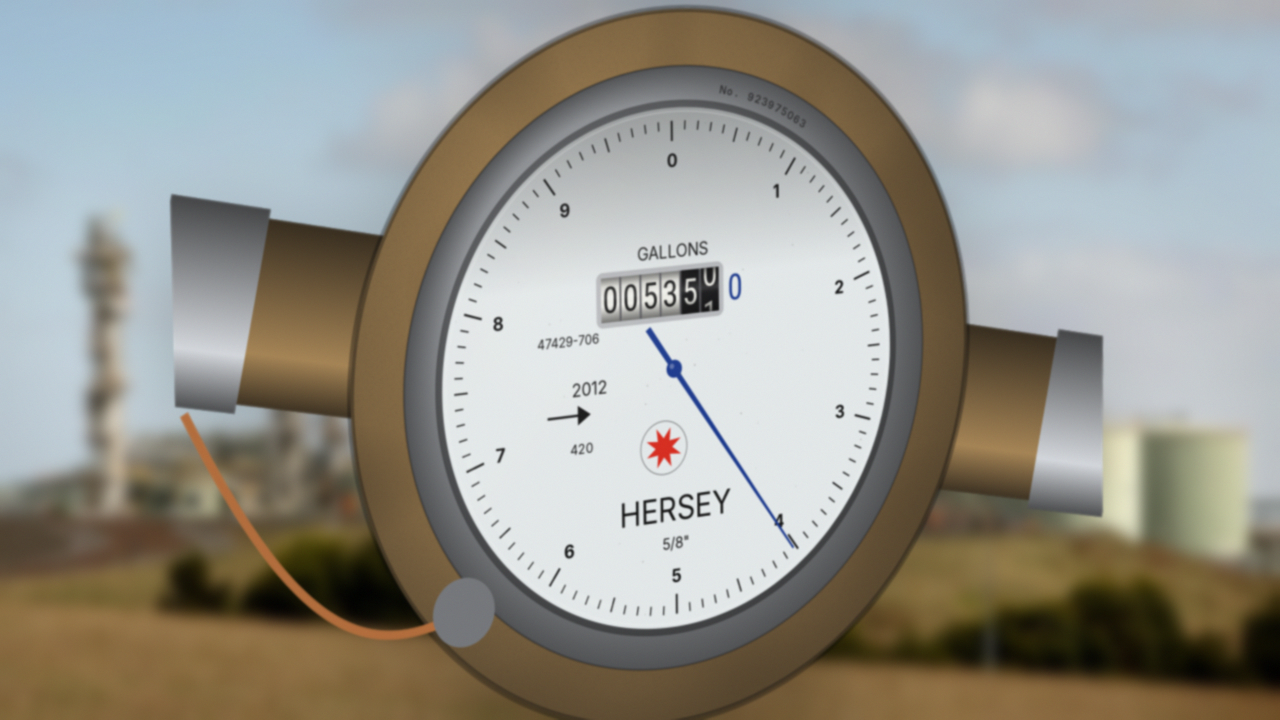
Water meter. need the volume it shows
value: 53504.0 gal
